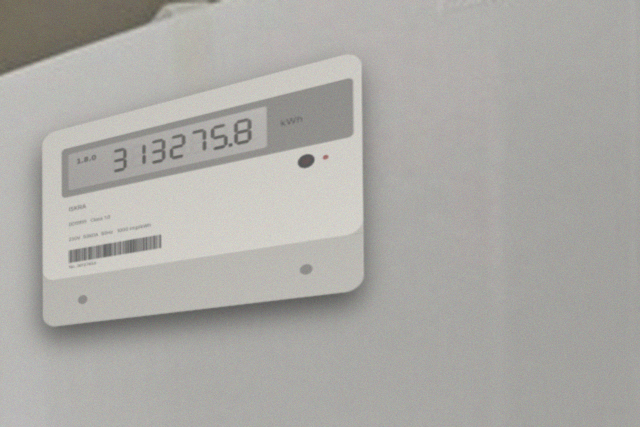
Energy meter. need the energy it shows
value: 313275.8 kWh
